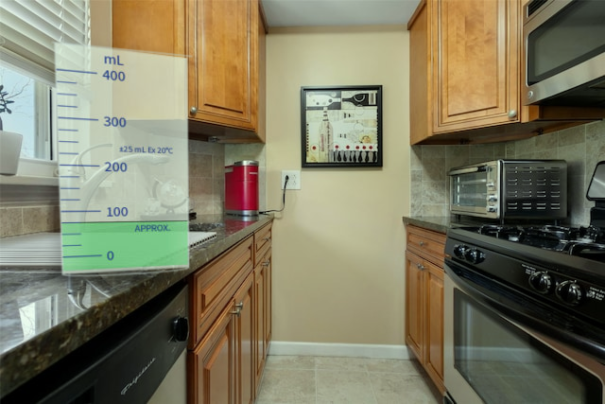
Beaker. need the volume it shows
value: 75 mL
